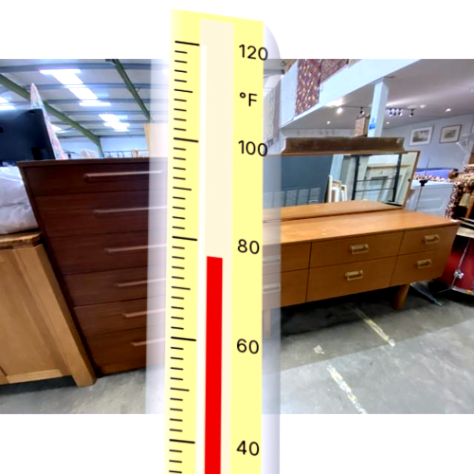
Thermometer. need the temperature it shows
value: 77 °F
